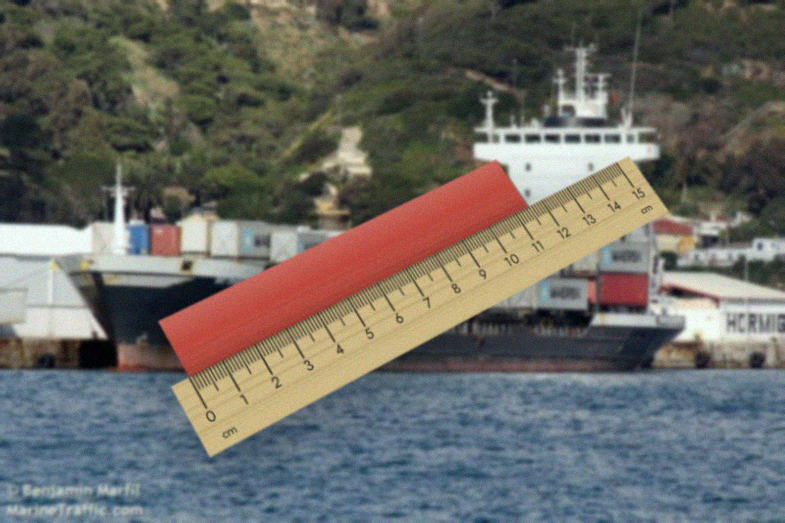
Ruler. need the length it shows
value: 11.5 cm
